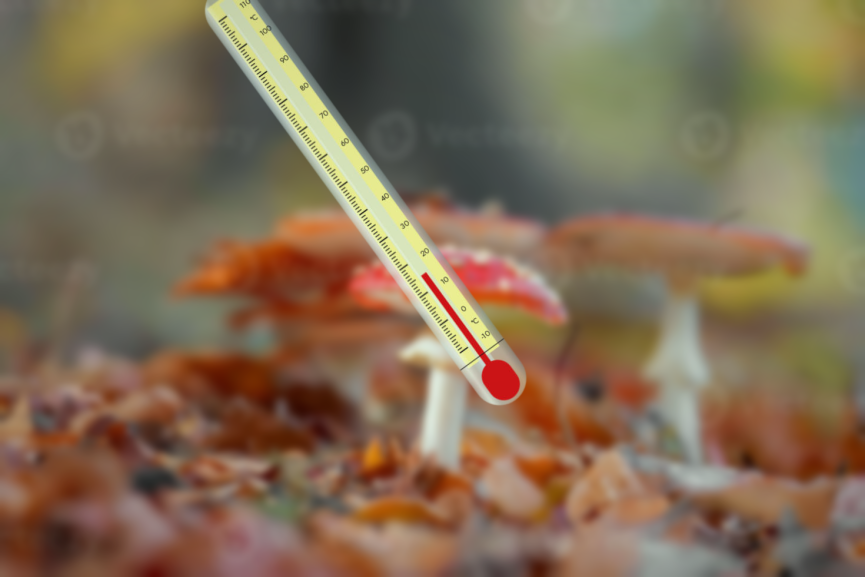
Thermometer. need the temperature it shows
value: 15 °C
